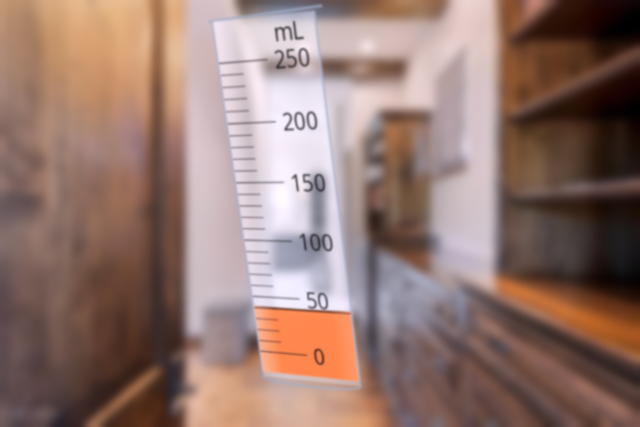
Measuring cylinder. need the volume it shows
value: 40 mL
